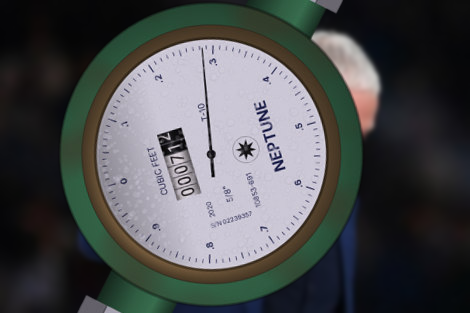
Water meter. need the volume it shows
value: 712.28 ft³
